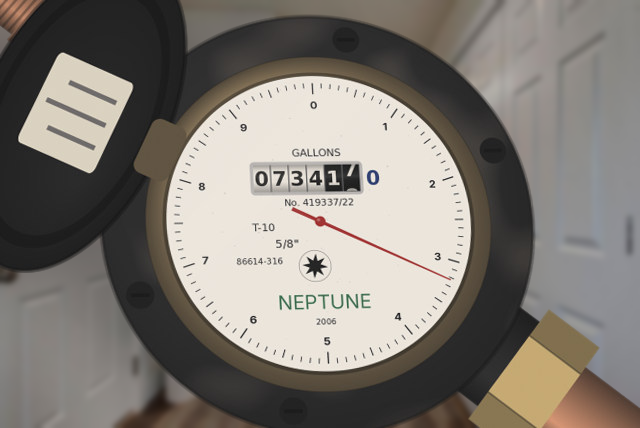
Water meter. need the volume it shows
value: 734173.2 gal
